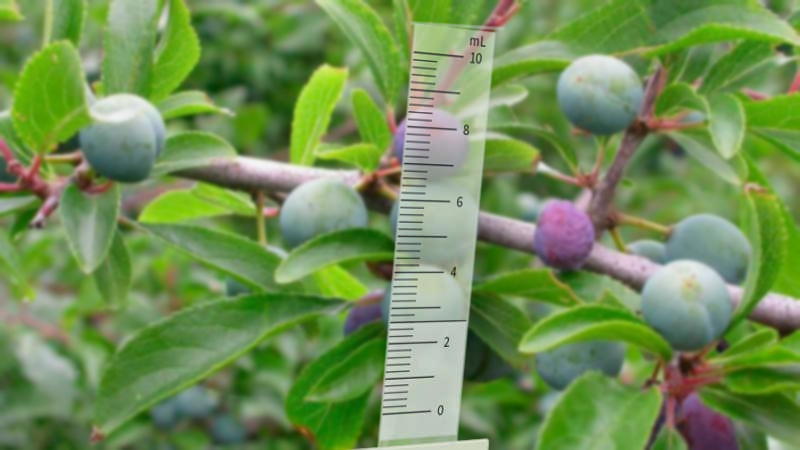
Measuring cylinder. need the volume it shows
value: 2.6 mL
